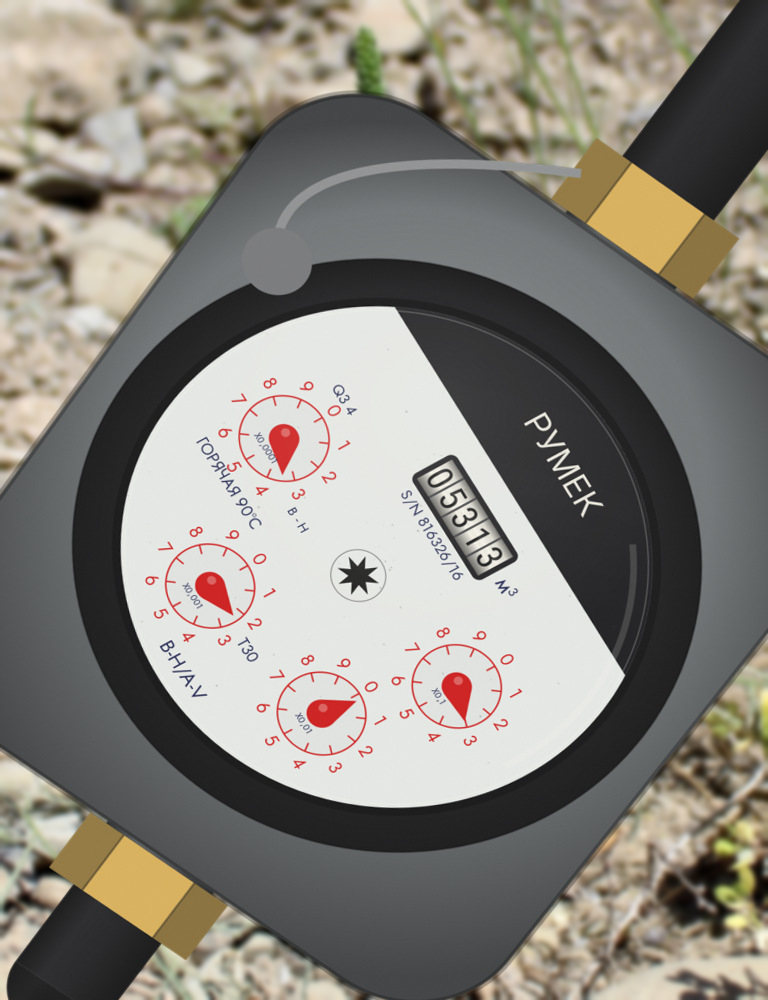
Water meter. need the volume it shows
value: 5313.3023 m³
